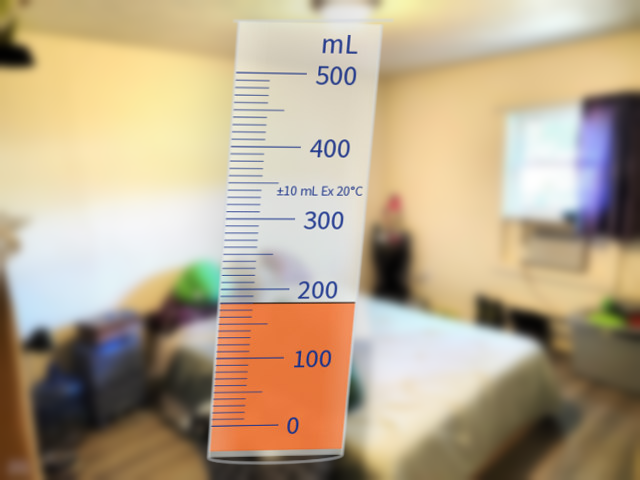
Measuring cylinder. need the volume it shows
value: 180 mL
